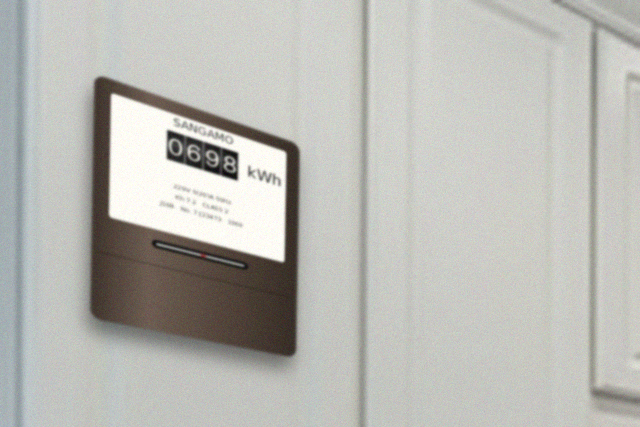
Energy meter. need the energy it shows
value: 698 kWh
